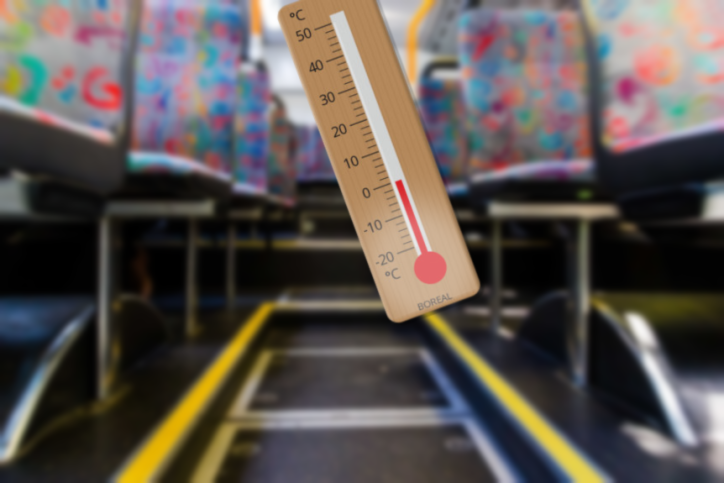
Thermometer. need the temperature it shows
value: 0 °C
